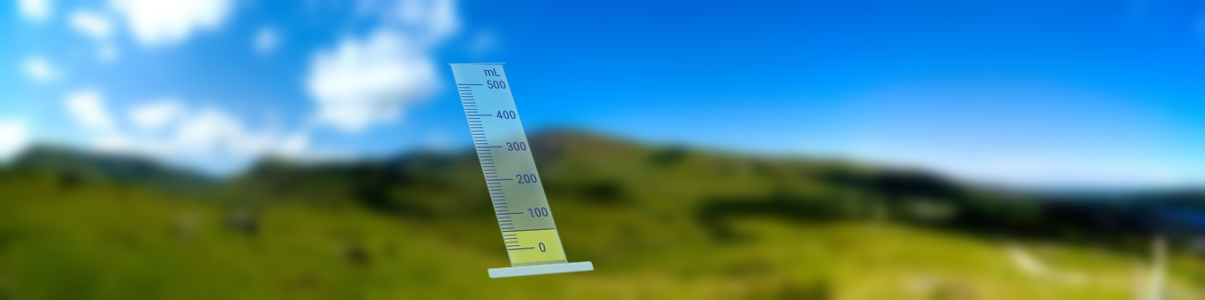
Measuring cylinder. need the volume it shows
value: 50 mL
